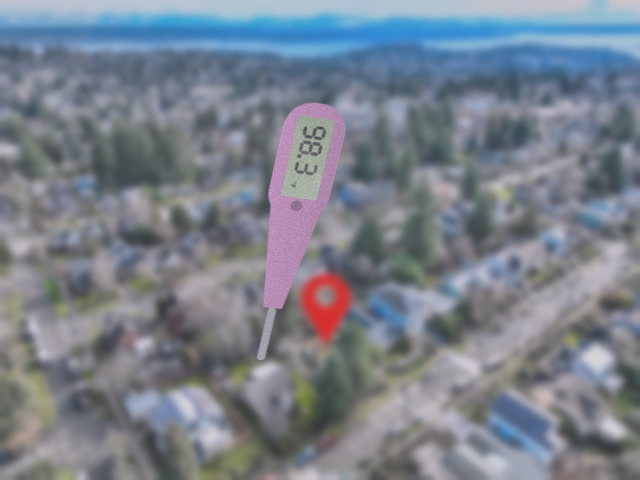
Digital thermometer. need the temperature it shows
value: 98.3 °F
